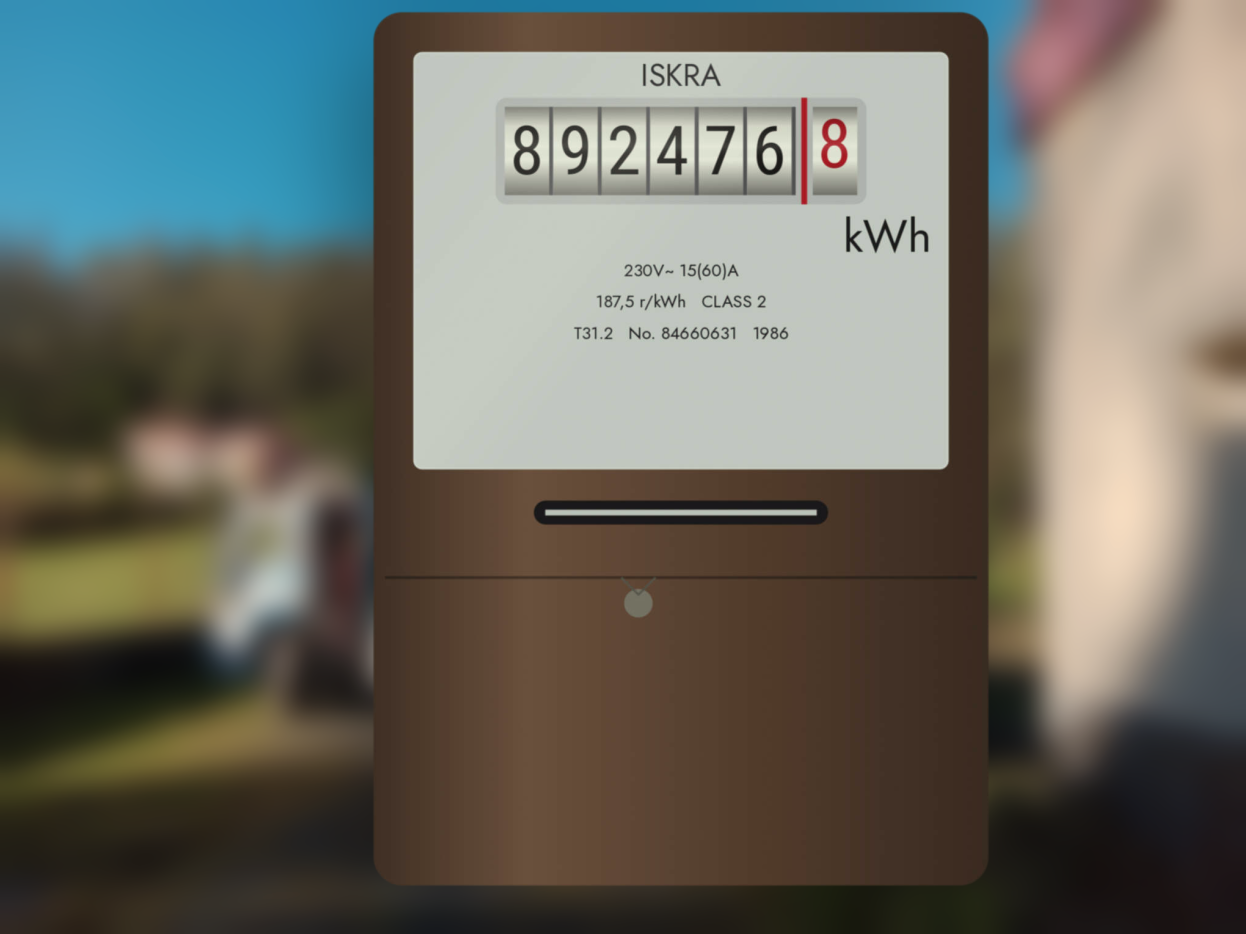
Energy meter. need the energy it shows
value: 892476.8 kWh
